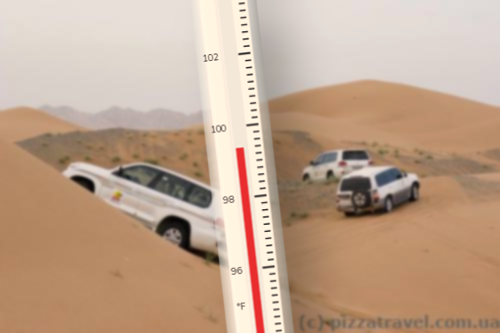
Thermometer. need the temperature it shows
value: 99.4 °F
